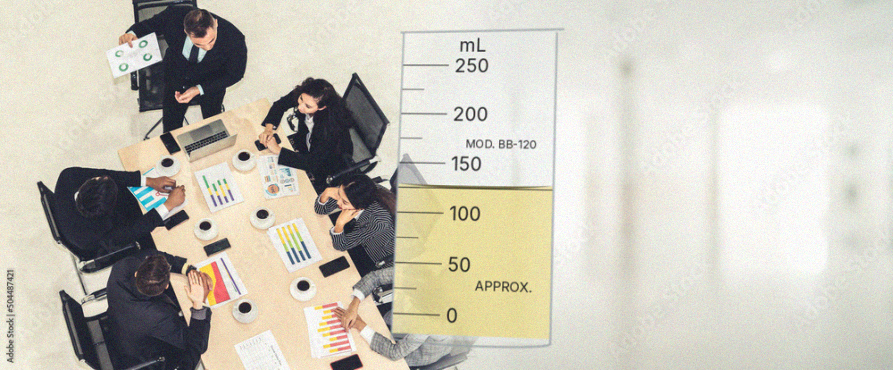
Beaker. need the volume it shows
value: 125 mL
